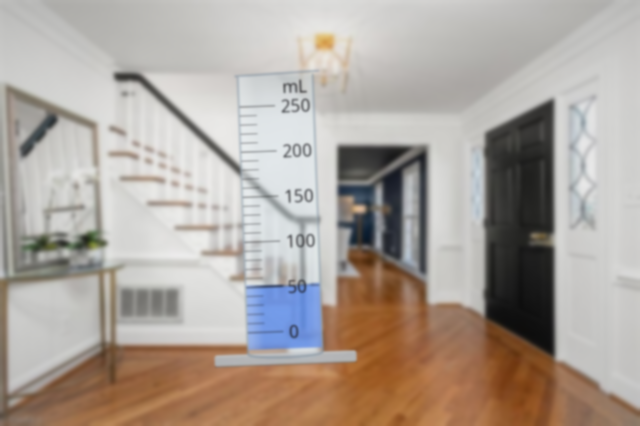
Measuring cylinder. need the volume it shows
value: 50 mL
